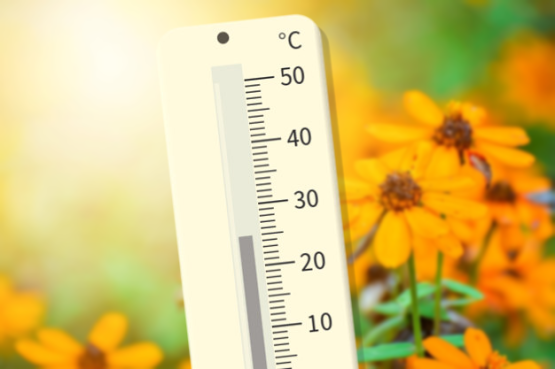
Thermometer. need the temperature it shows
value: 25 °C
